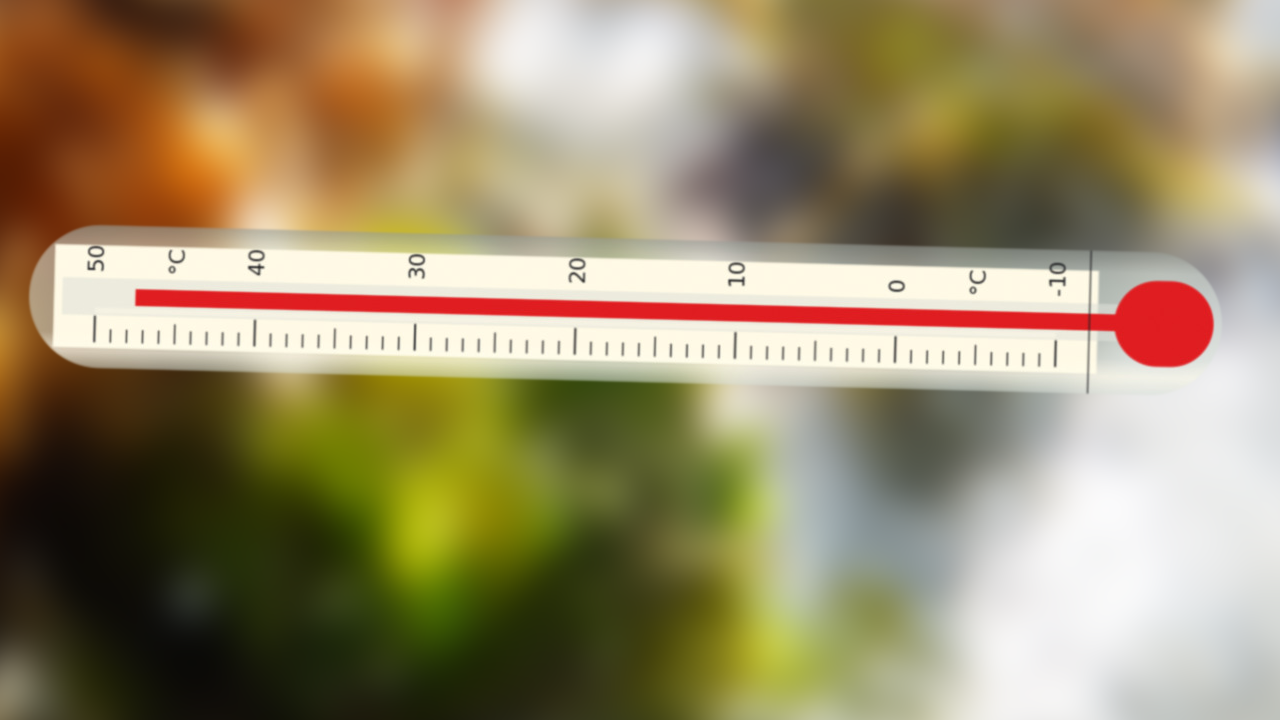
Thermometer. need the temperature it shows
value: 47.5 °C
